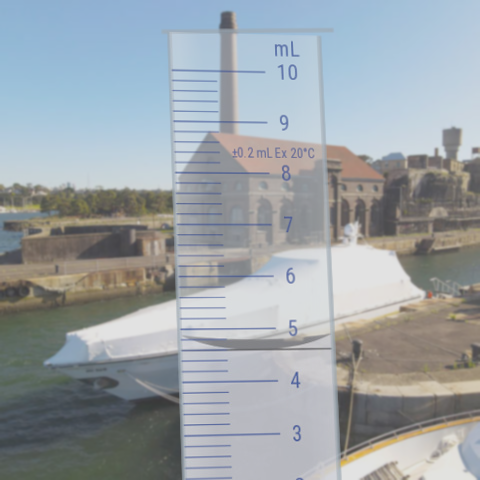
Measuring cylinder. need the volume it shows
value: 4.6 mL
